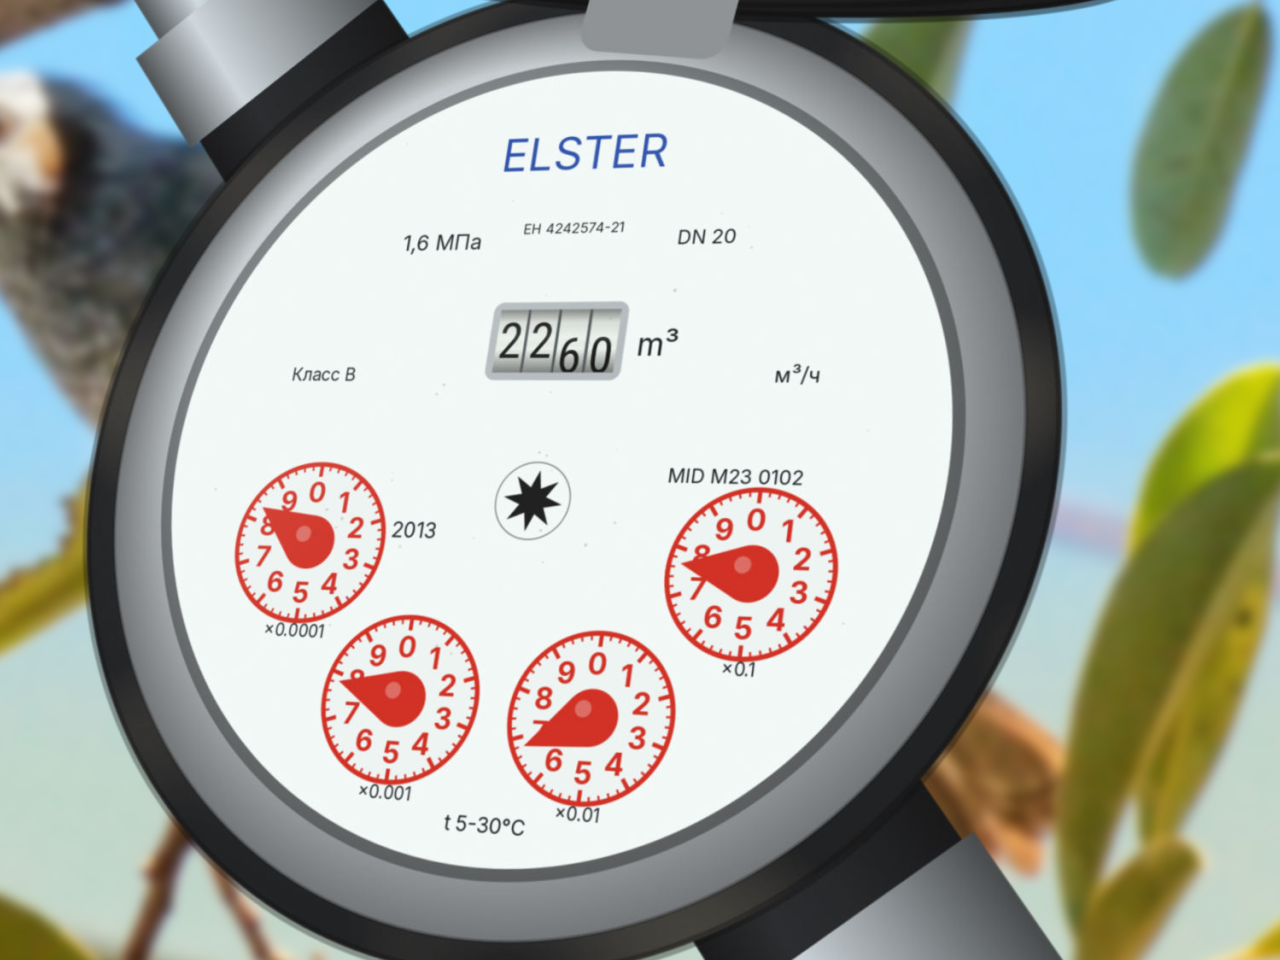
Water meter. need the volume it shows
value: 2259.7678 m³
